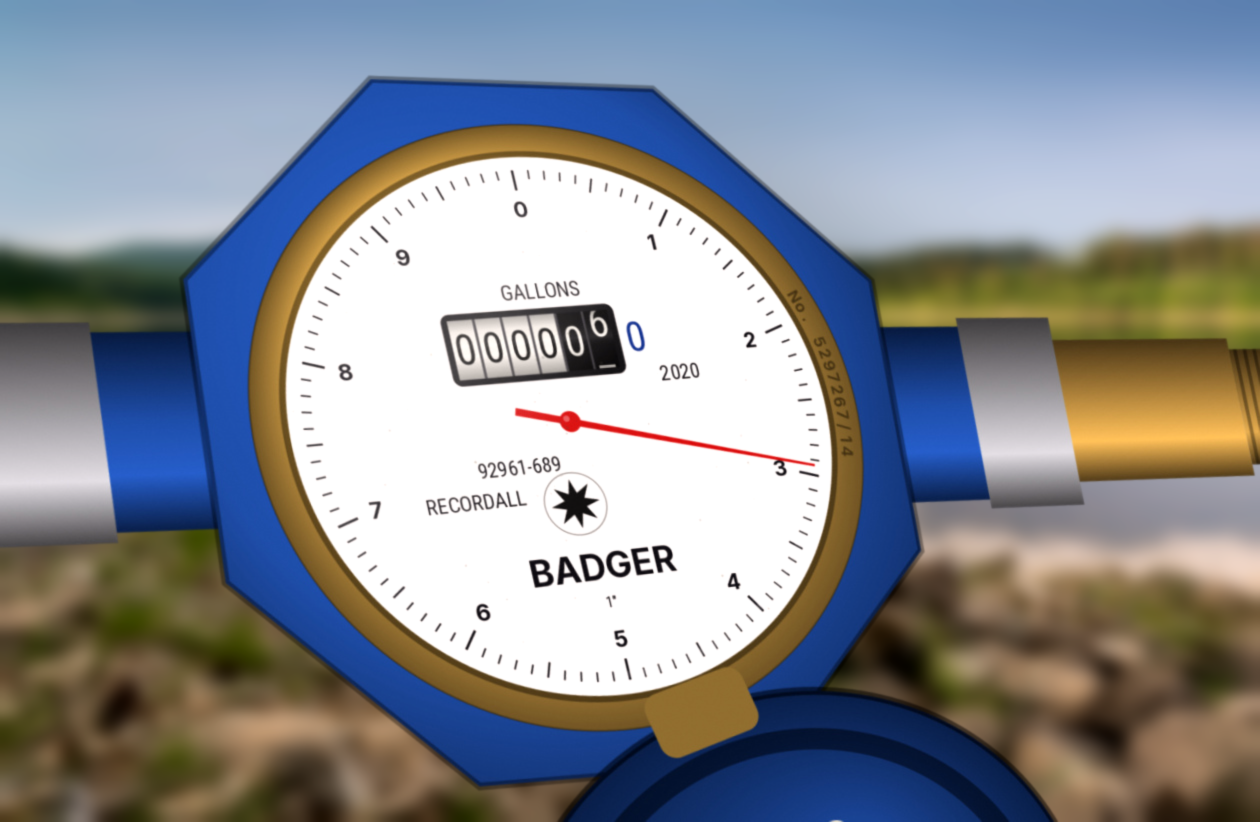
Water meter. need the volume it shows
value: 62.9 gal
